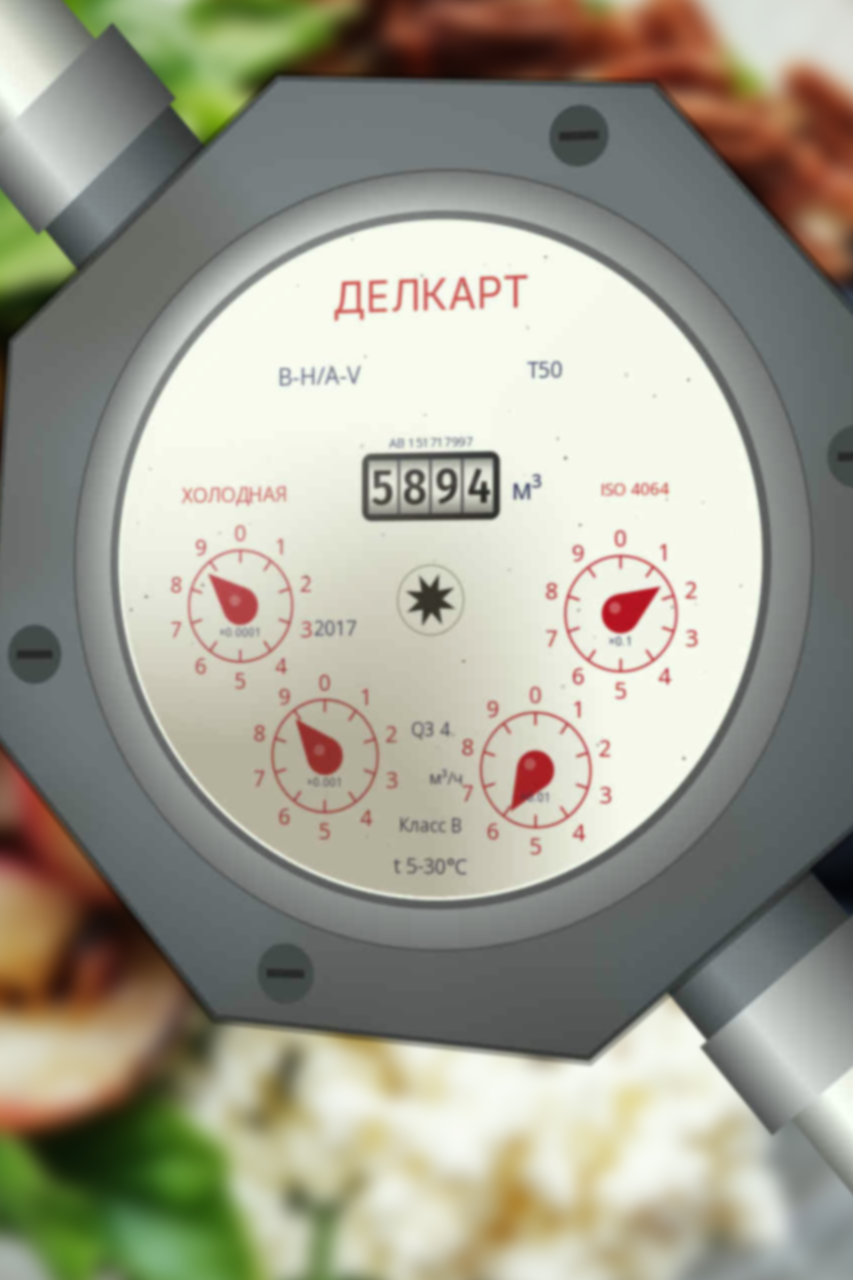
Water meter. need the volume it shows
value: 5894.1588 m³
